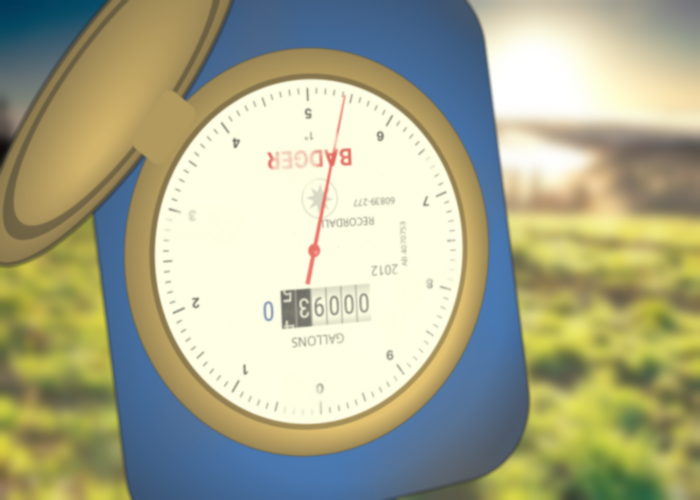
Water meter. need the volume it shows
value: 9345.4 gal
